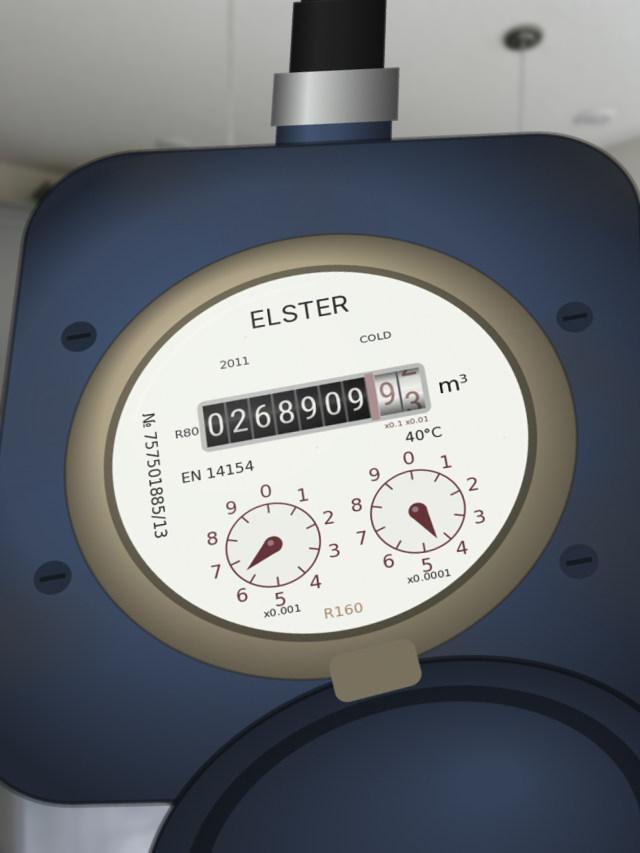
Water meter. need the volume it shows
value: 268909.9264 m³
